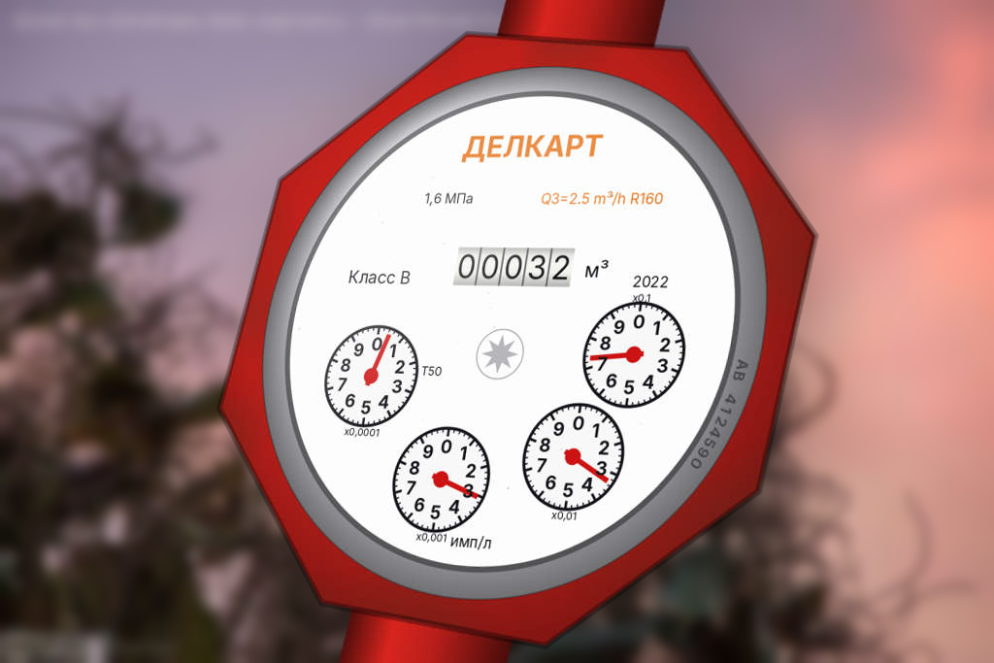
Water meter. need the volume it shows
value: 32.7330 m³
